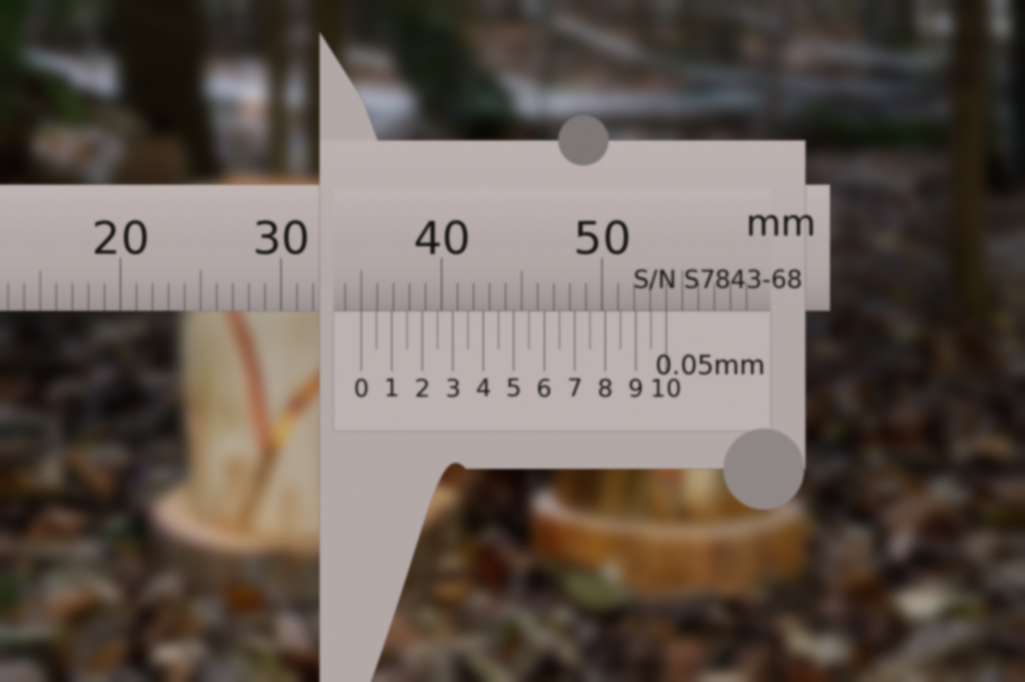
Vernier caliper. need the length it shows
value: 35.0 mm
